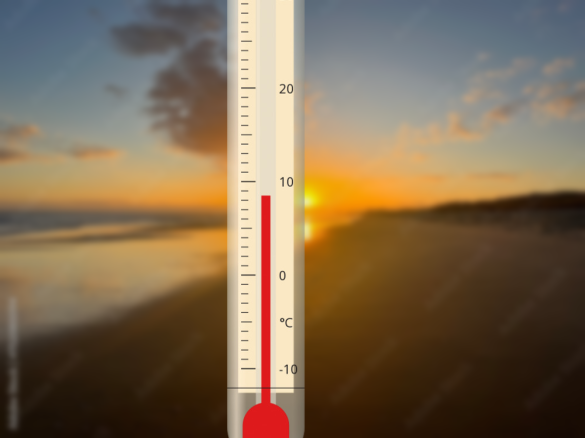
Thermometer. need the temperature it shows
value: 8.5 °C
